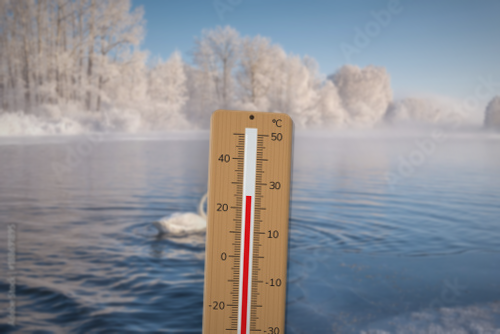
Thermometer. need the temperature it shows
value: 25 °C
